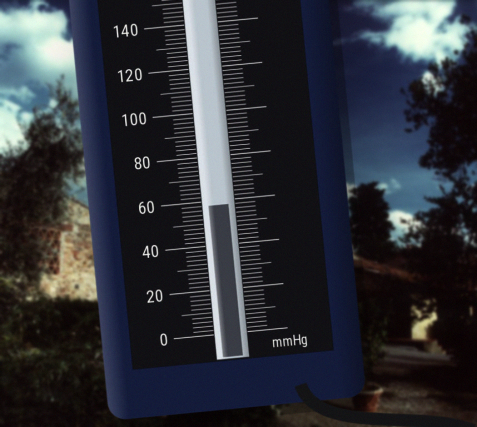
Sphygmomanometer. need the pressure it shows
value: 58 mmHg
